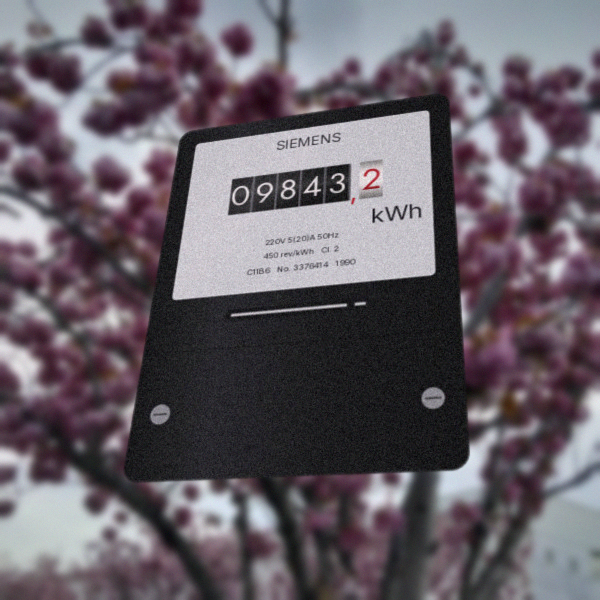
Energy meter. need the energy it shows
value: 9843.2 kWh
